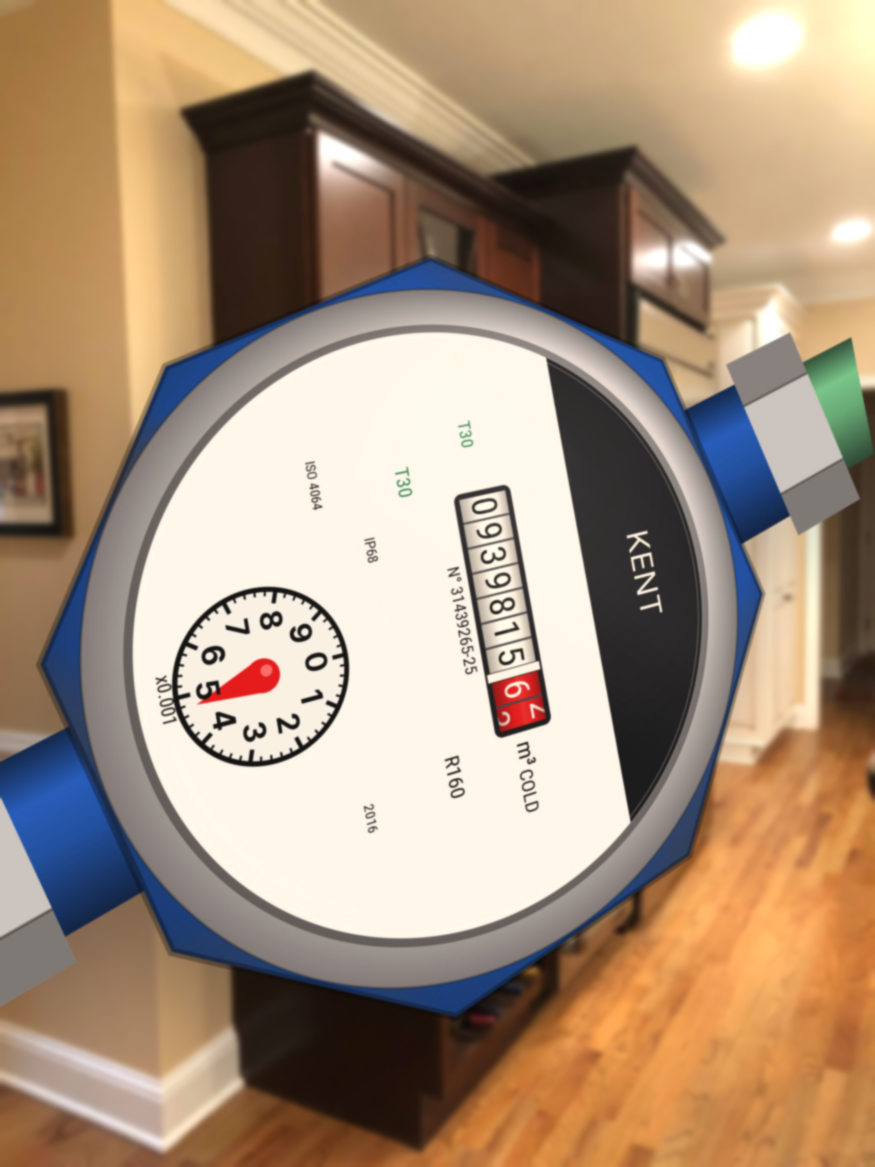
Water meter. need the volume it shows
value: 939815.624 m³
